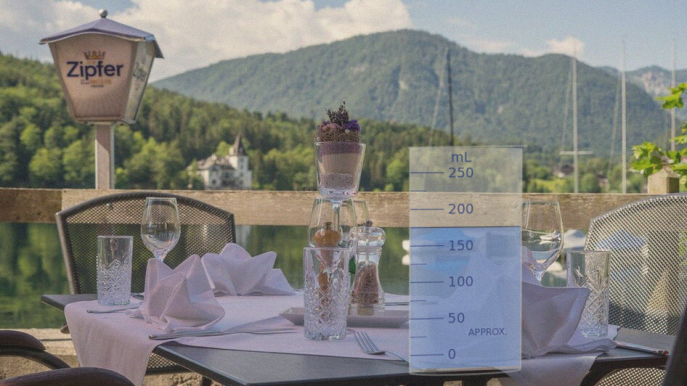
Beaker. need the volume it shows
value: 175 mL
